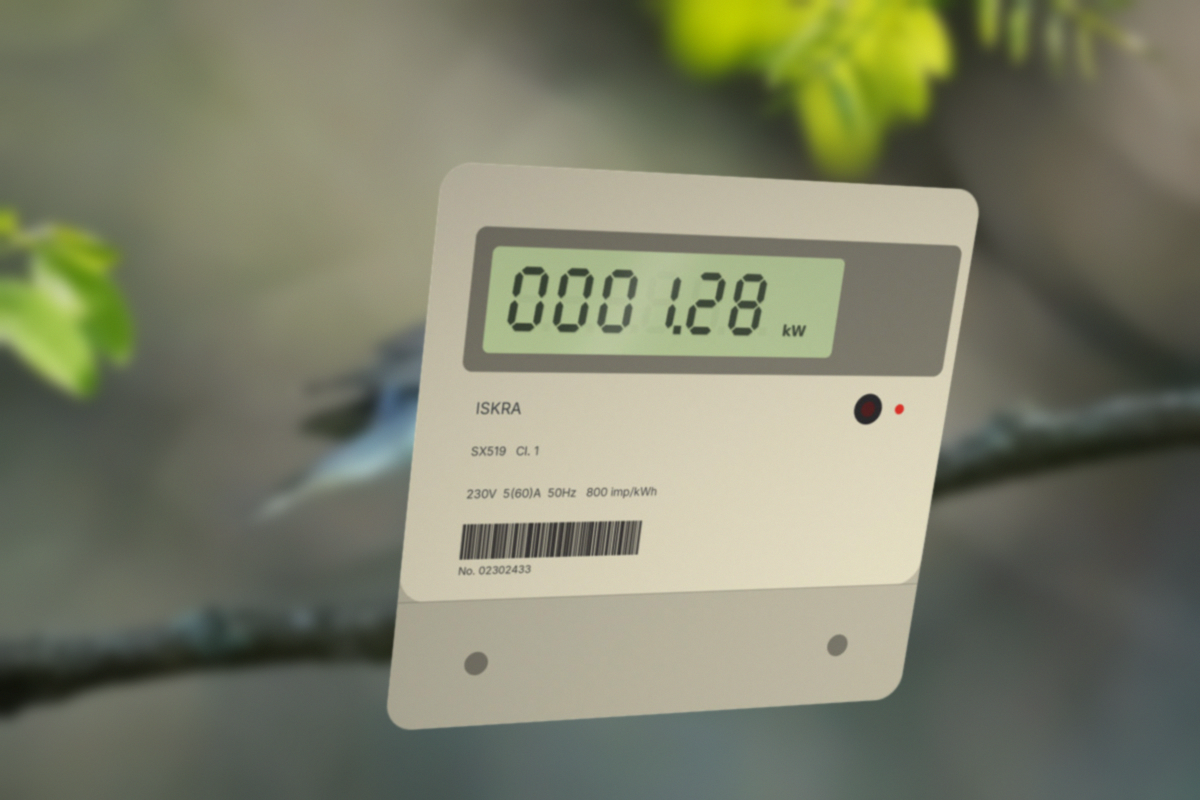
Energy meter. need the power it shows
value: 1.28 kW
